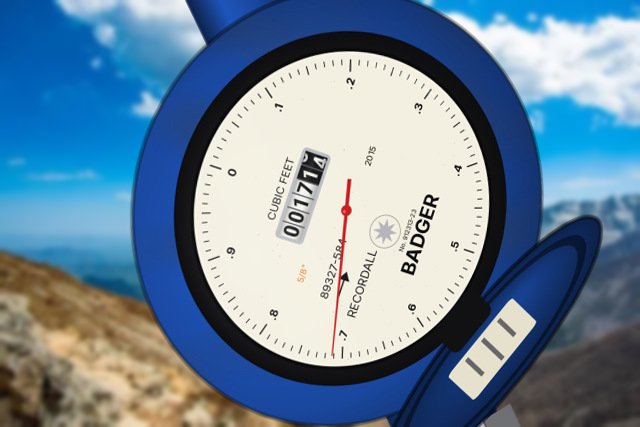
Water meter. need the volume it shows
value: 1713.71 ft³
